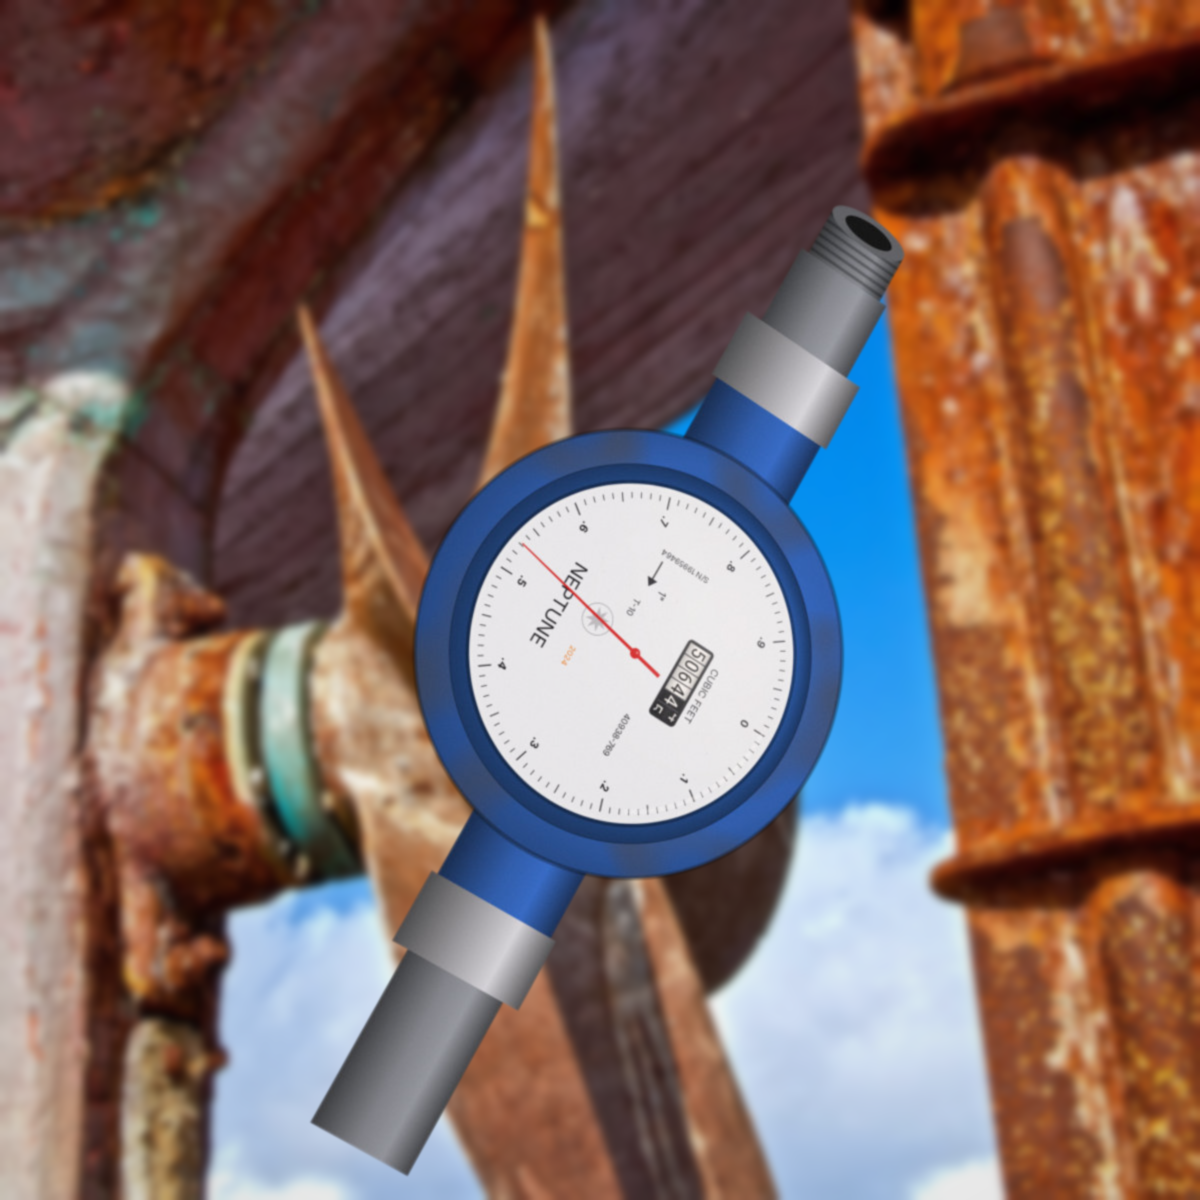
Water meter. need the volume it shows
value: 506444.53 ft³
